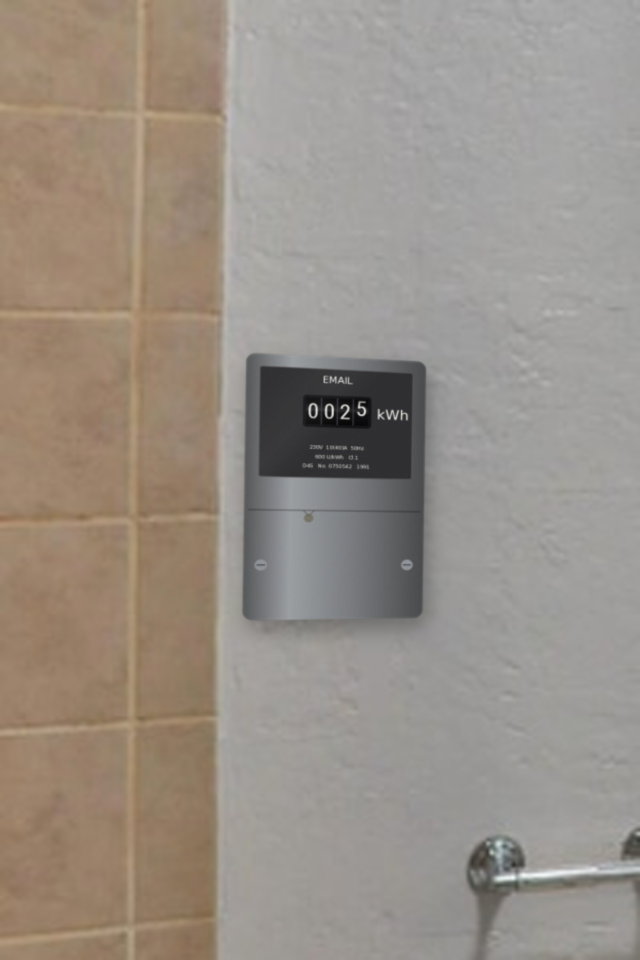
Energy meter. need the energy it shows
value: 25 kWh
